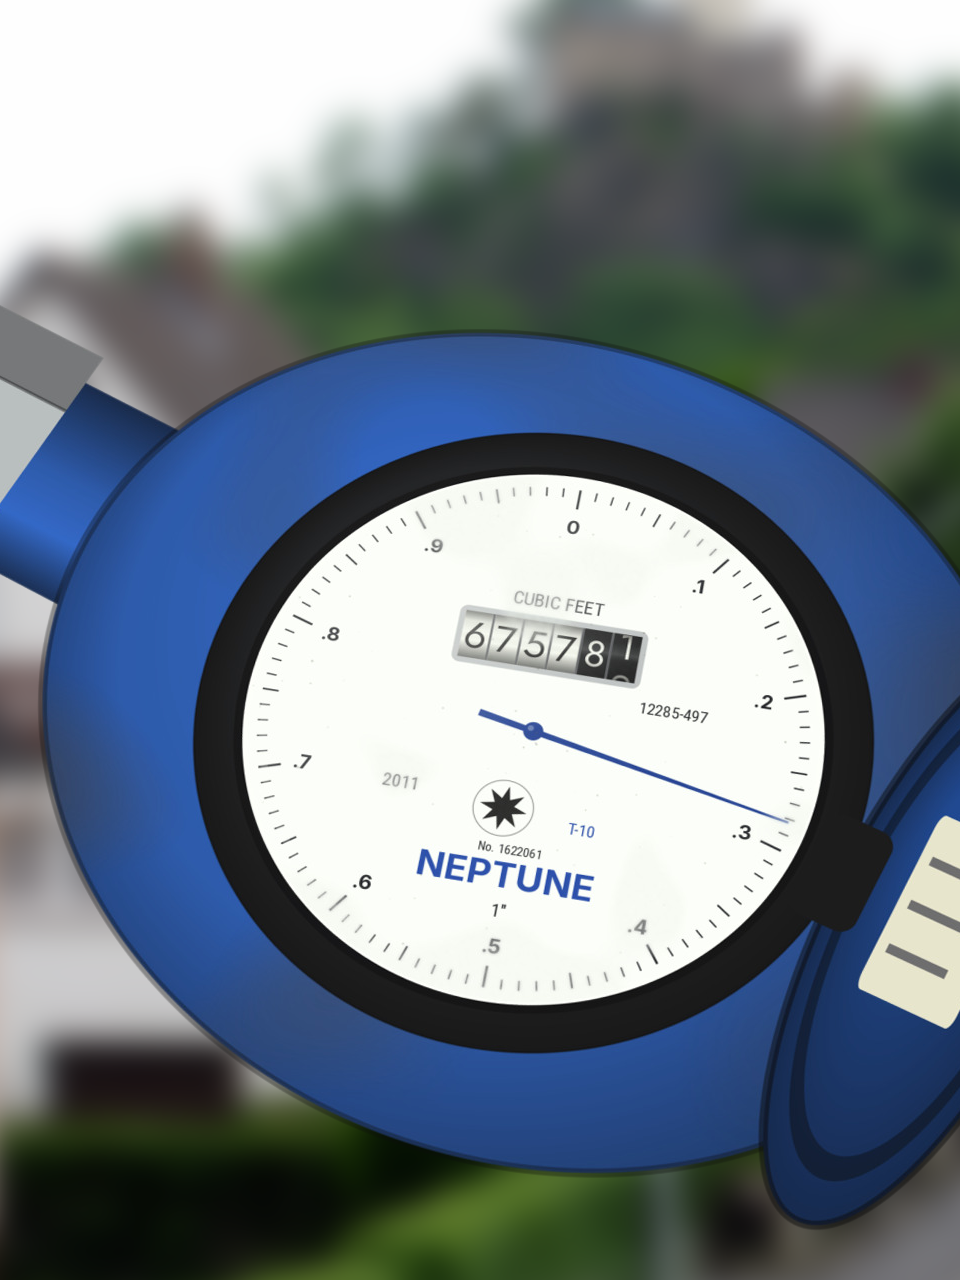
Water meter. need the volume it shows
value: 675781.28 ft³
